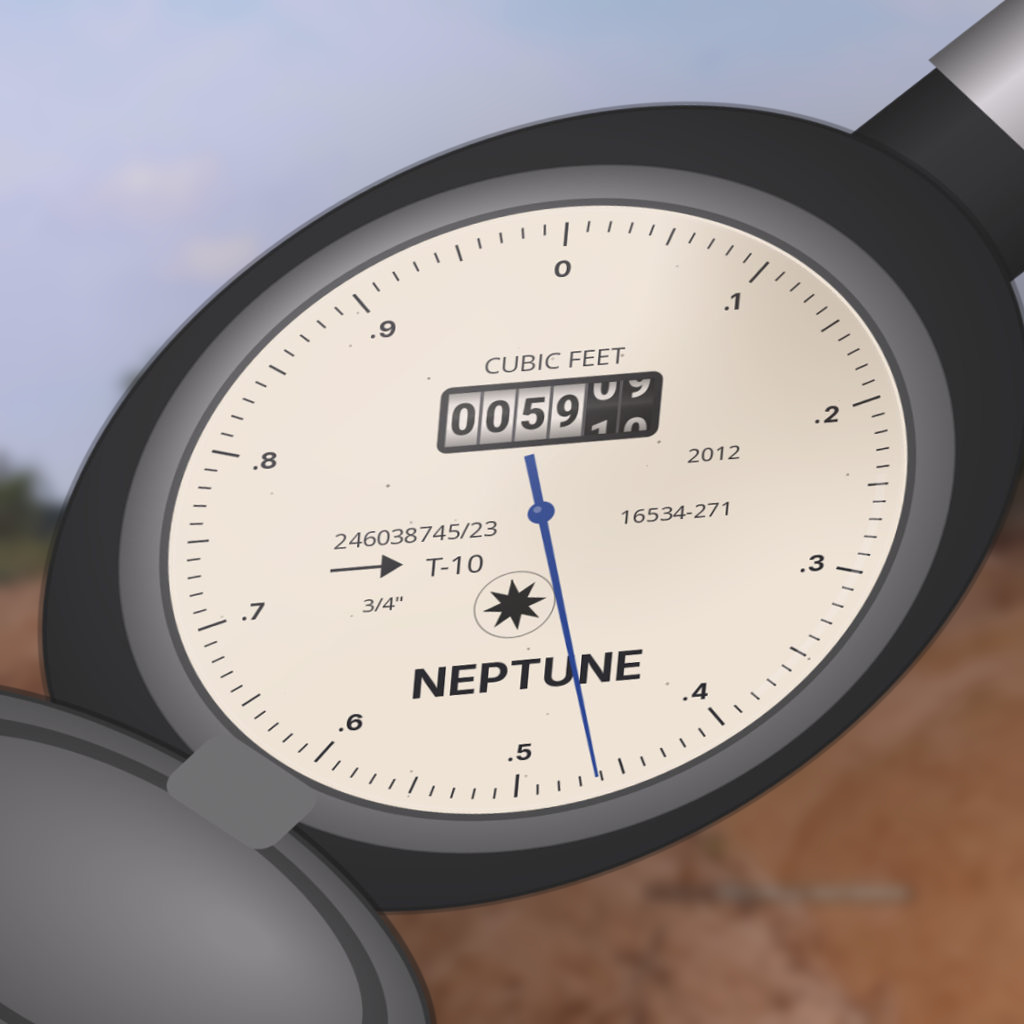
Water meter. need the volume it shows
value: 5909.46 ft³
